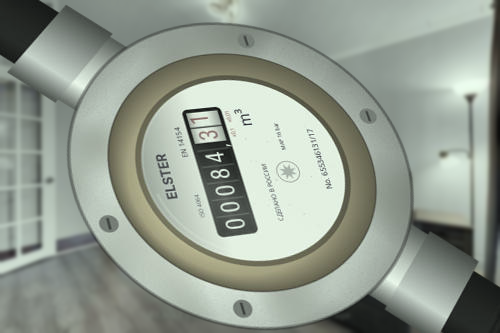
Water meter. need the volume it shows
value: 84.31 m³
